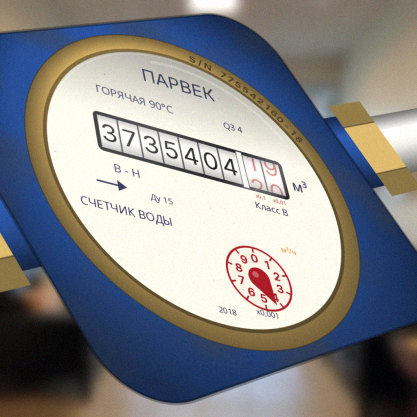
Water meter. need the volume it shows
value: 3735404.194 m³
